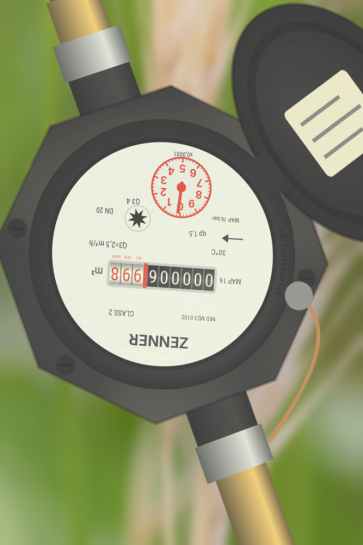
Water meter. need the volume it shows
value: 6.9980 m³
